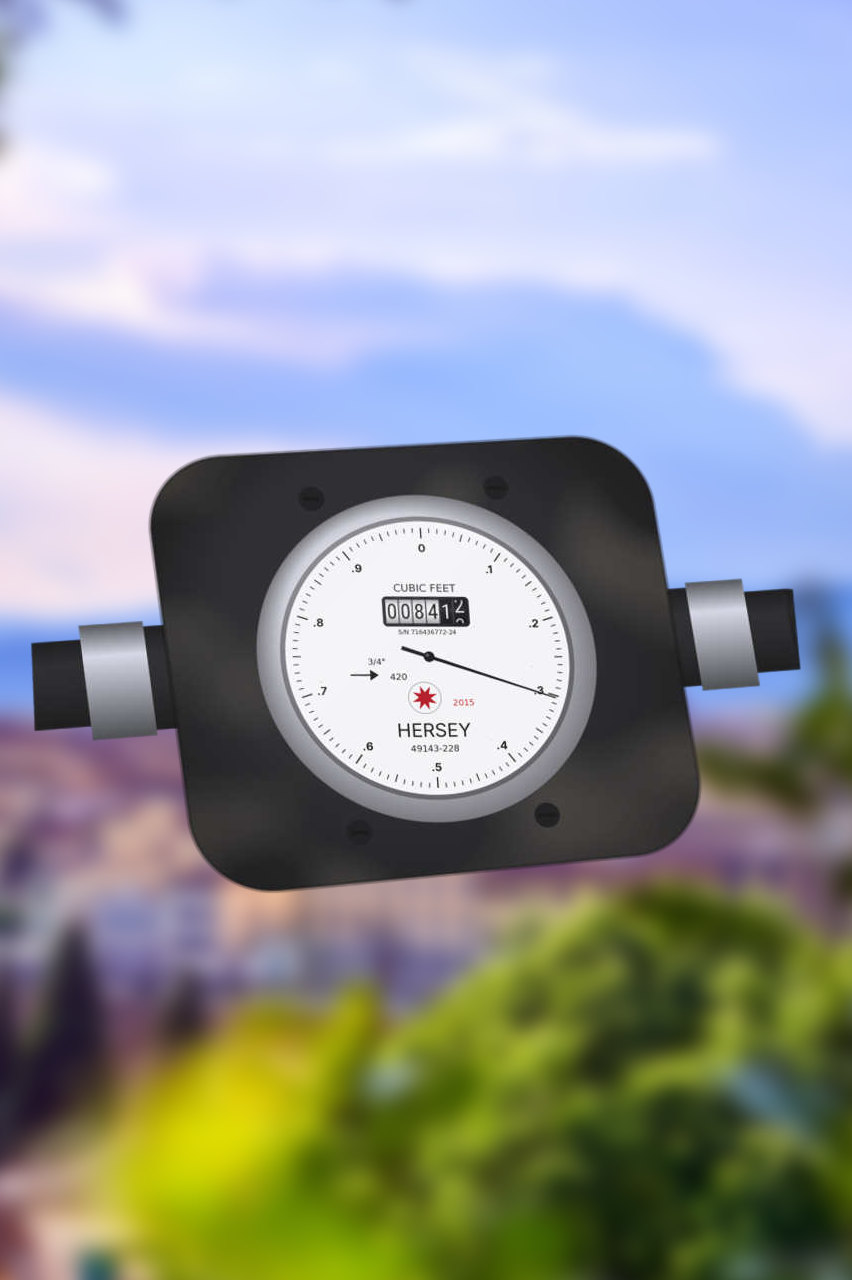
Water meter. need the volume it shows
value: 8412.30 ft³
